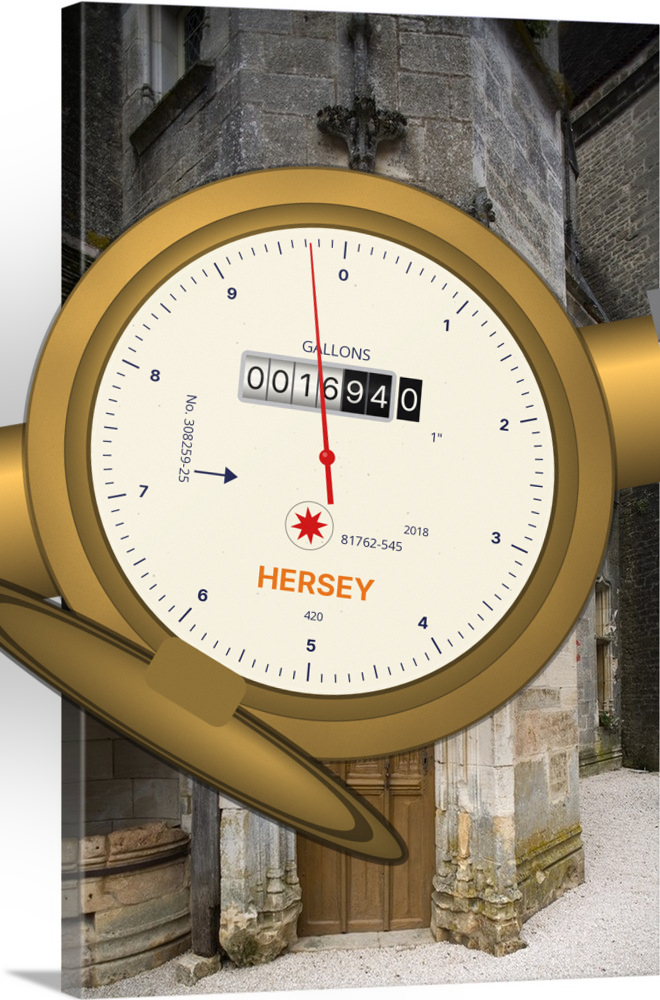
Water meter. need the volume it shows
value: 16939.7 gal
